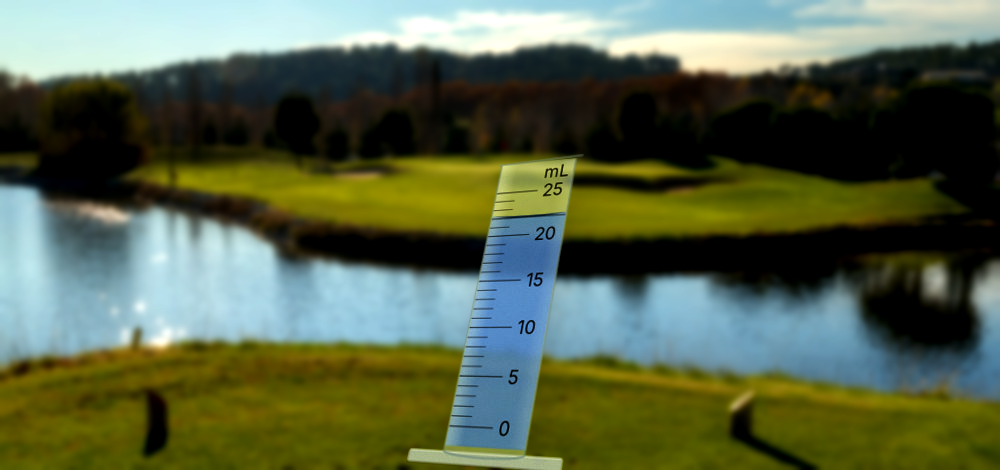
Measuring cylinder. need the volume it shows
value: 22 mL
